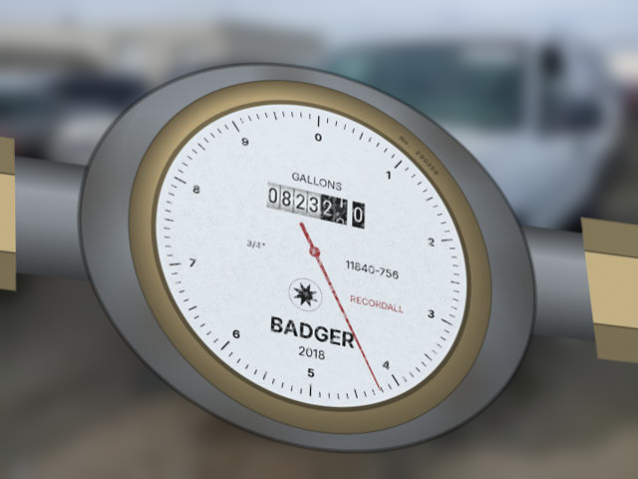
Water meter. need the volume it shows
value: 823214.2 gal
